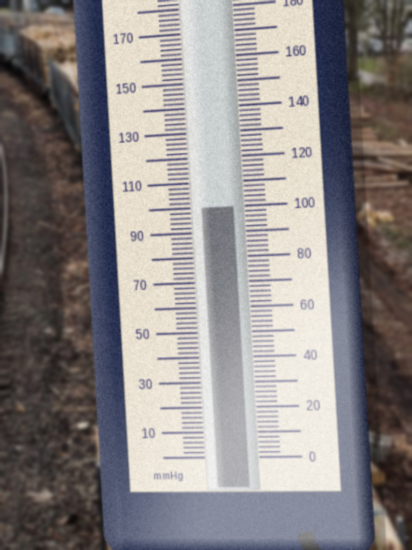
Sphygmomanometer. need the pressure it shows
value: 100 mmHg
